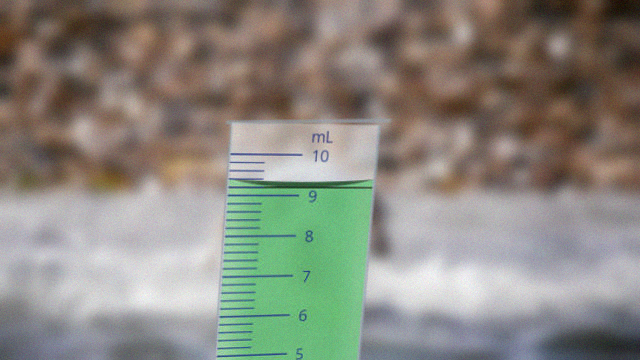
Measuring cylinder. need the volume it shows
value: 9.2 mL
